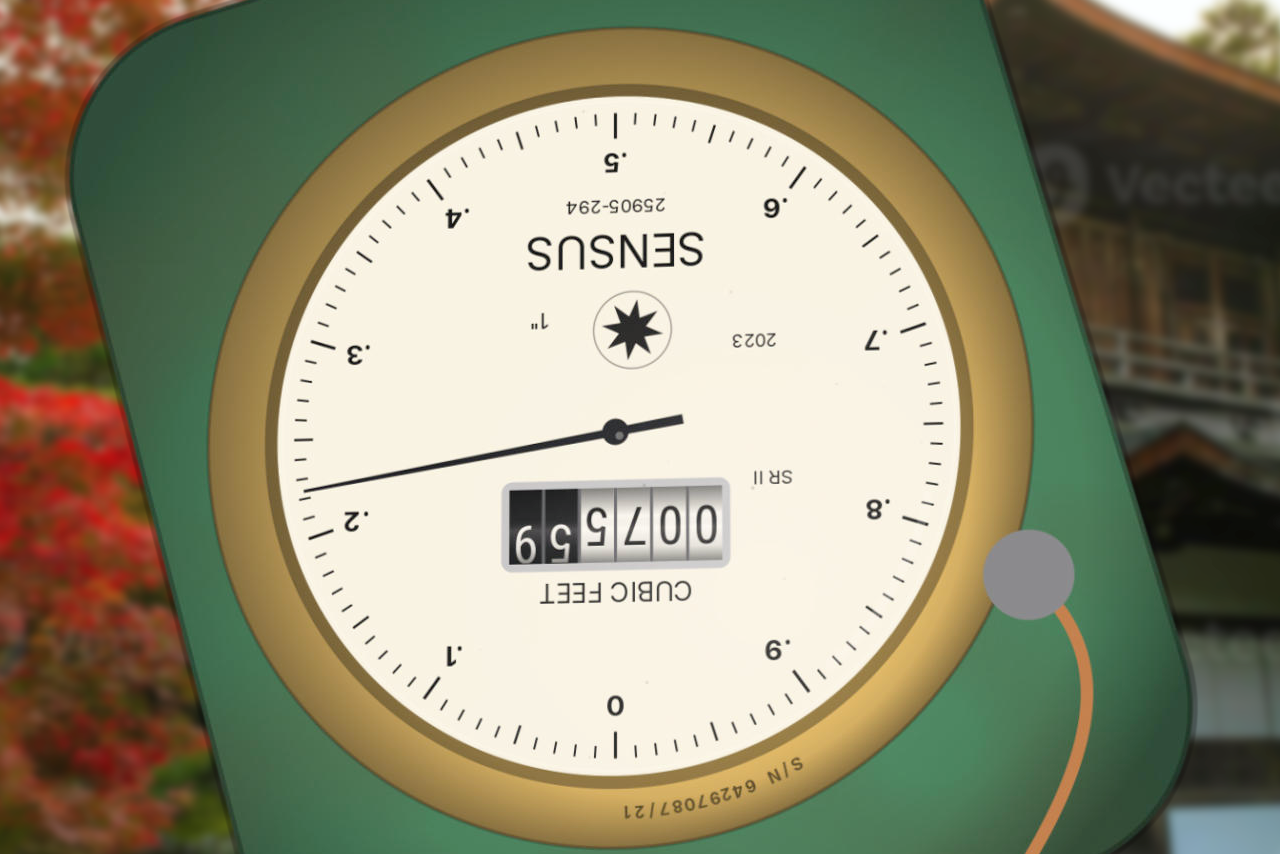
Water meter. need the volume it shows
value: 7559.22 ft³
